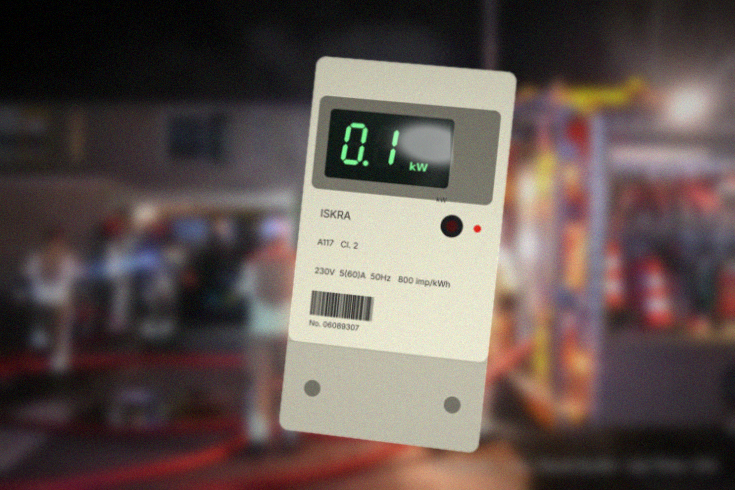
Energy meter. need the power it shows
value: 0.1 kW
